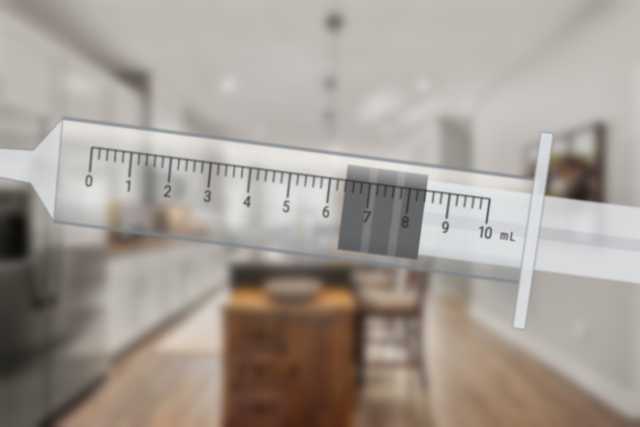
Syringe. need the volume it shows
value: 6.4 mL
